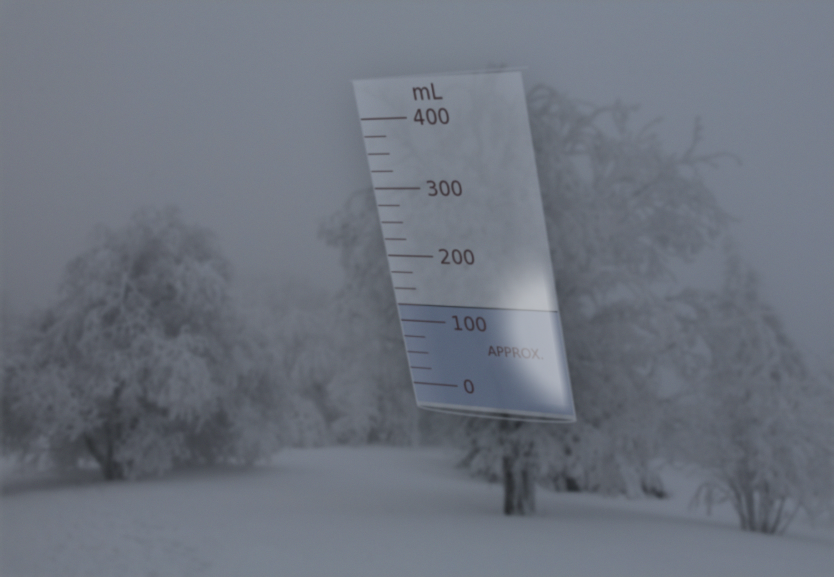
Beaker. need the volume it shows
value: 125 mL
